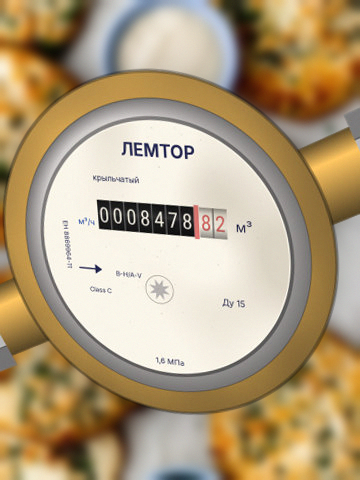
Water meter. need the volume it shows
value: 8478.82 m³
